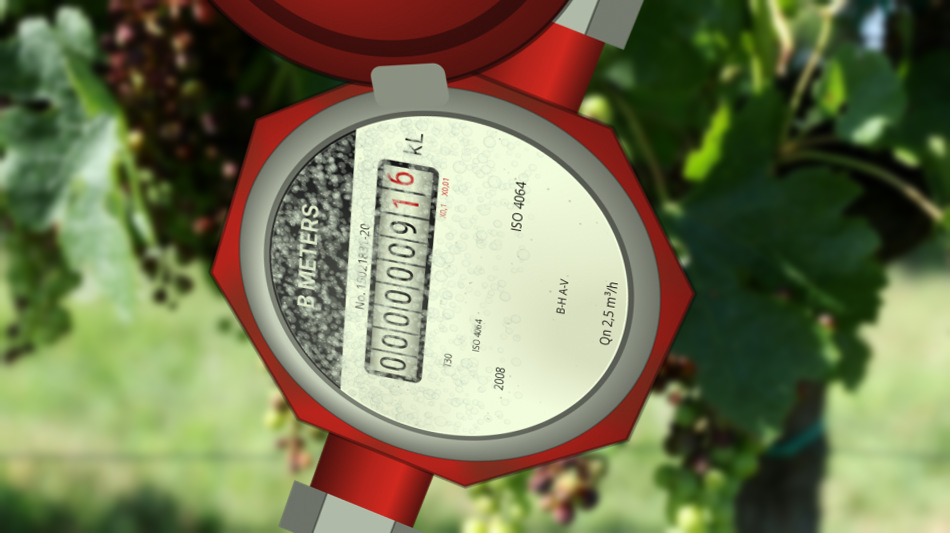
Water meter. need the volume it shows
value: 9.16 kL
